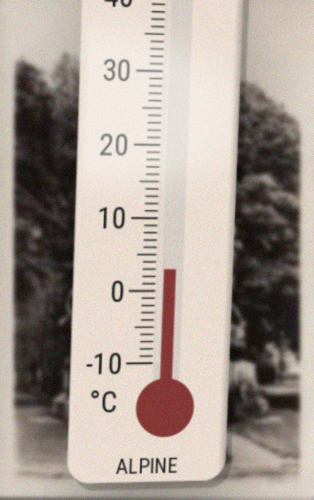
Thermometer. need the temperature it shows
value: 3 °C
